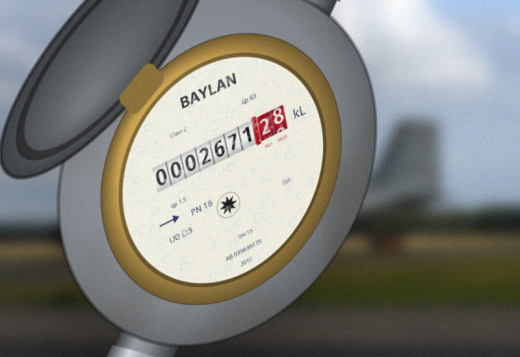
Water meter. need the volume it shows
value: 2671.28 kL
